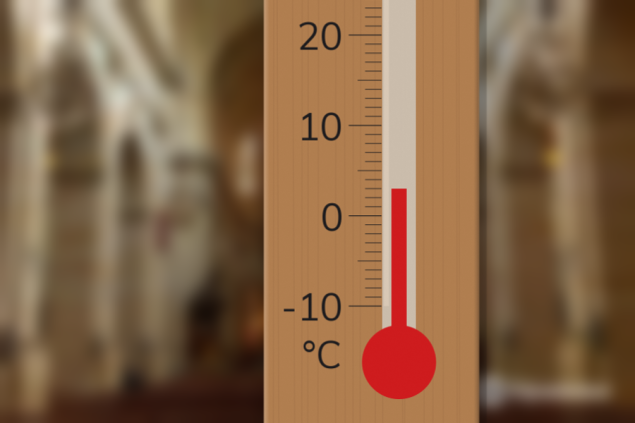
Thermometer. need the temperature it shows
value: 3 °C
